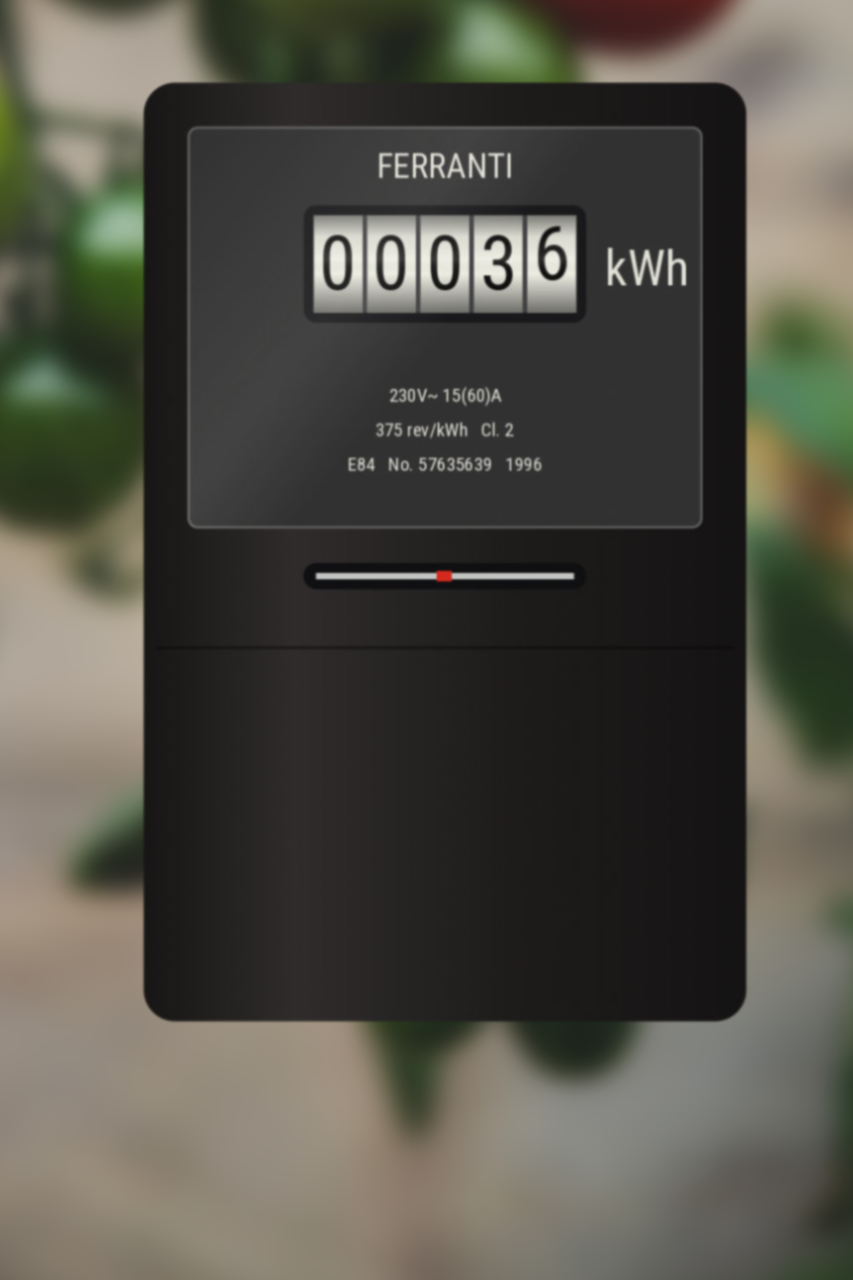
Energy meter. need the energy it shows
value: 36 kWh
